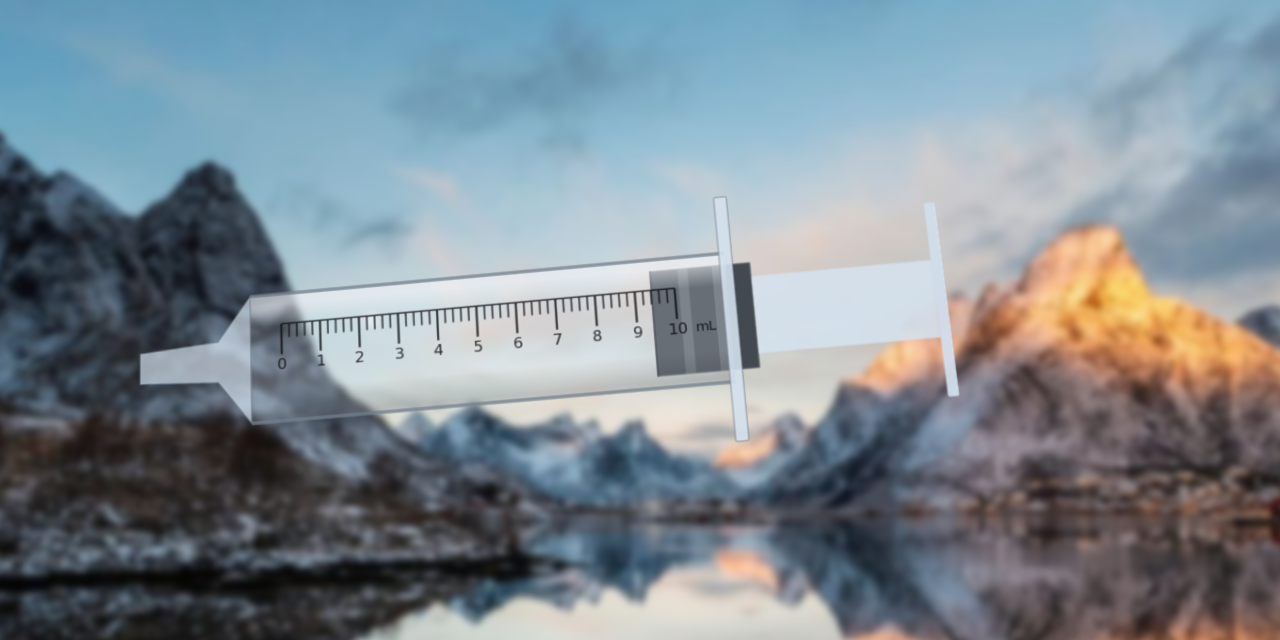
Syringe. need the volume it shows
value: 9.4 mL
